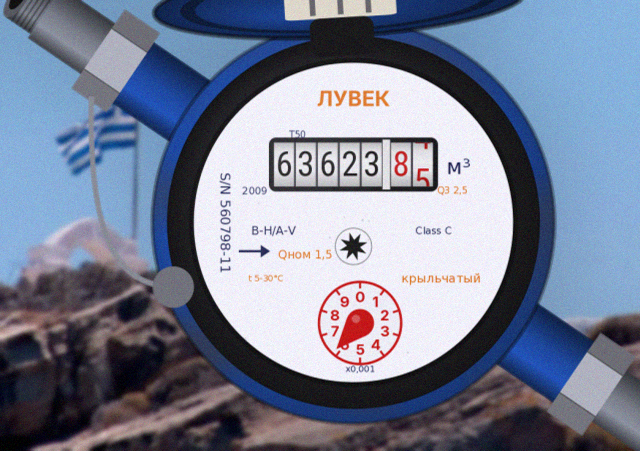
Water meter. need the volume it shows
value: 63623.846 m³
